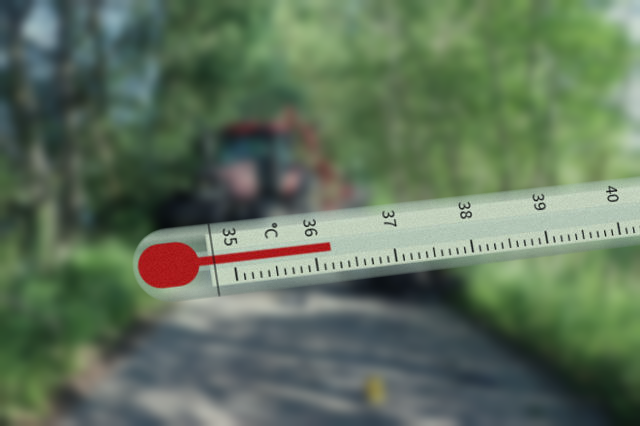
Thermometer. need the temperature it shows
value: 36.2 °C
